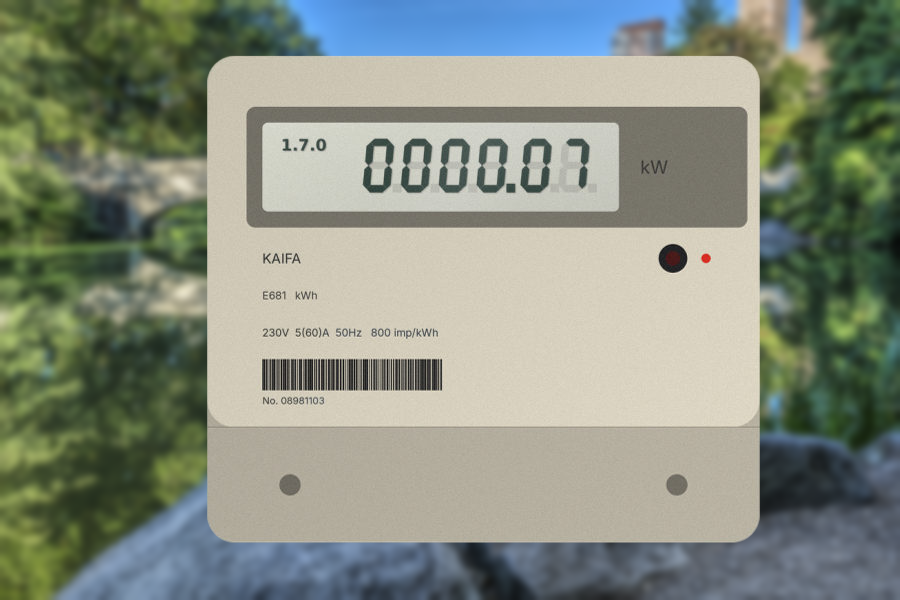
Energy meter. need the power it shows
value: 0.07 kW
